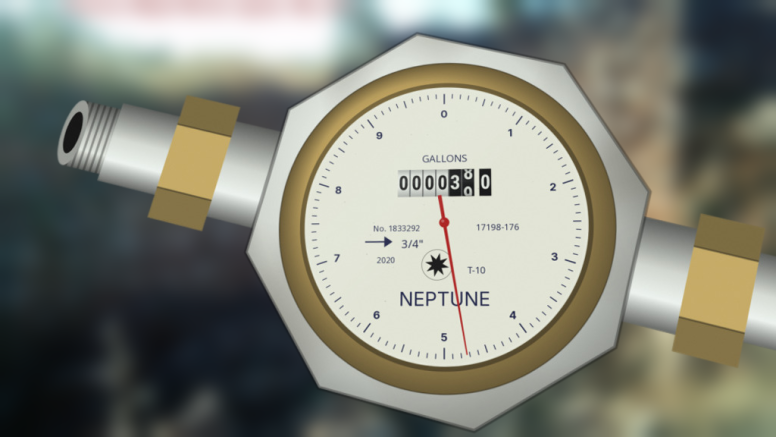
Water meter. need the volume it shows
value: 384.7 gal
